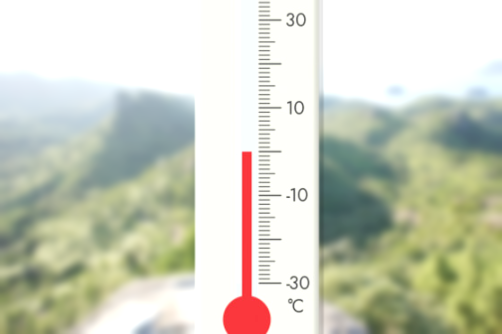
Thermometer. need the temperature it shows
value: 0 °C
